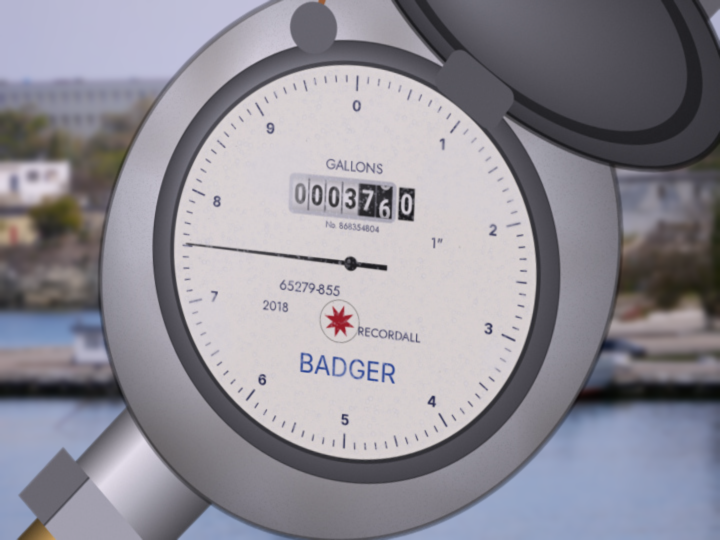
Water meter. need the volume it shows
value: 3757.5 gal
